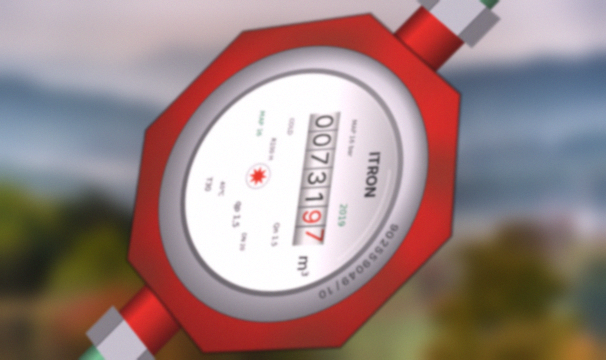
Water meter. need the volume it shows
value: 731.97 m³
